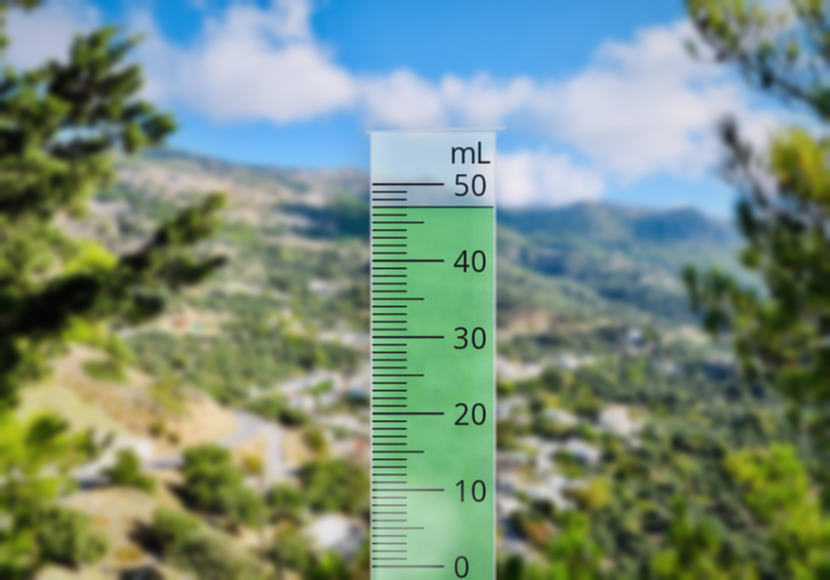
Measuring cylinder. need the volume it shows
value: 47 mL
